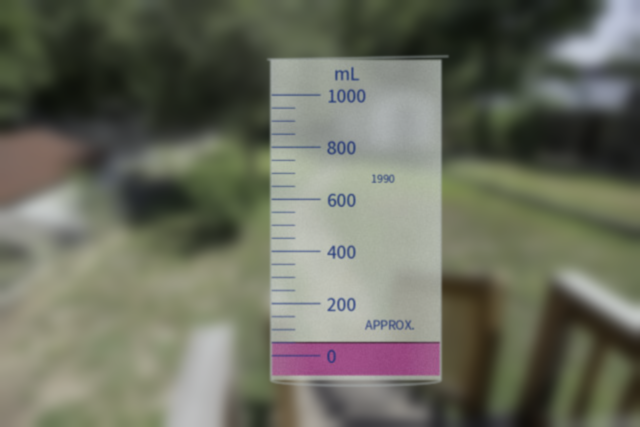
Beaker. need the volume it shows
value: 50 mL
